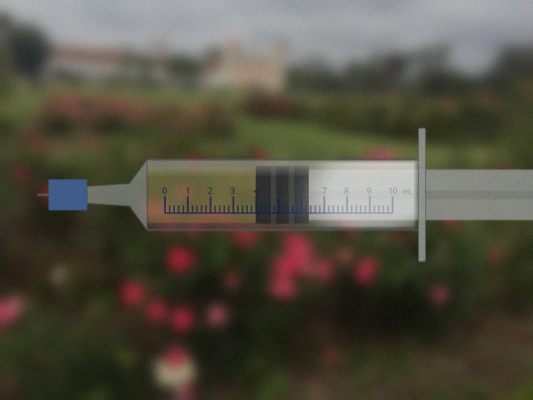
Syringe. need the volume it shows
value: 4 mL
